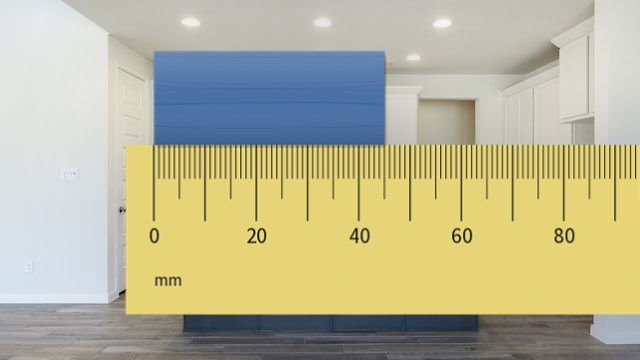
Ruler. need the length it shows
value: 45 mm
